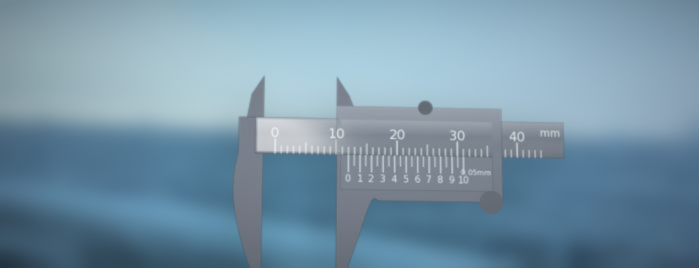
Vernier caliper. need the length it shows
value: 12.0 mm
